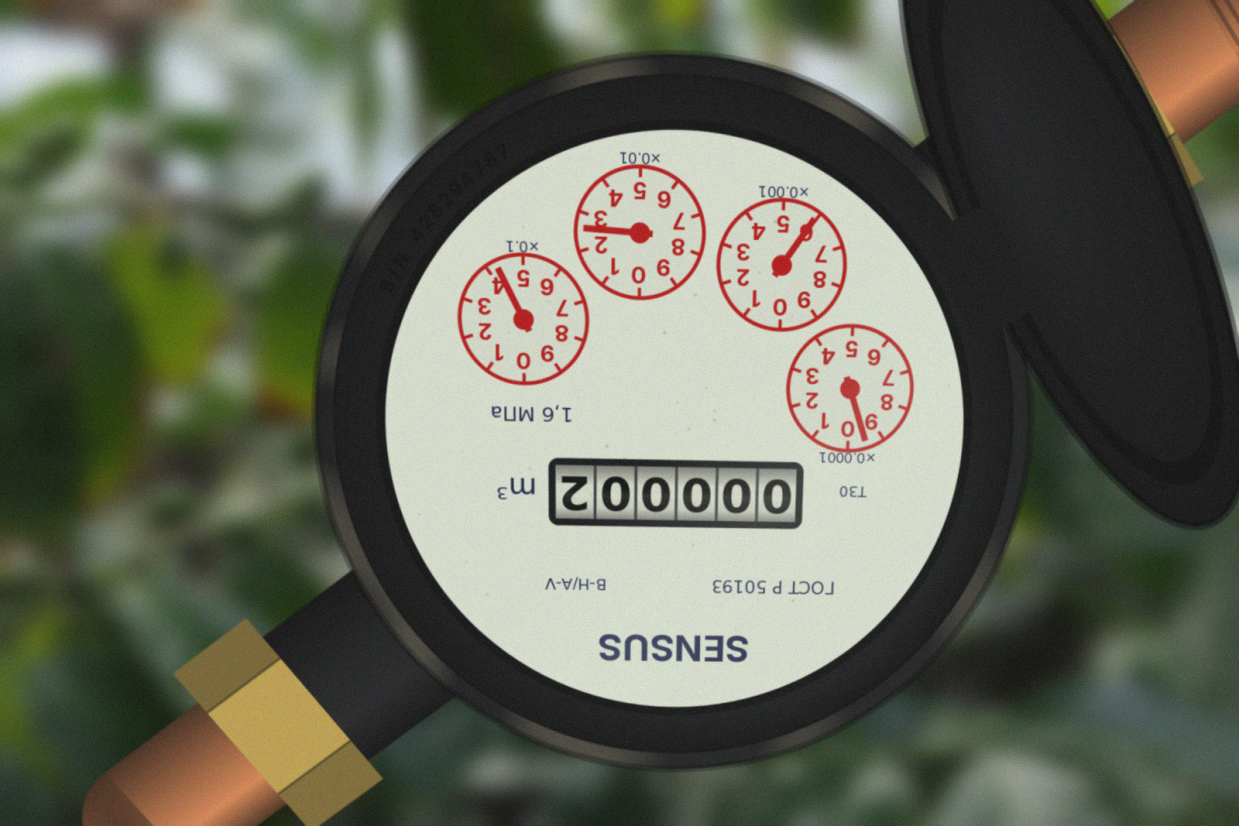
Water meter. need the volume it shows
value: 2.4259 m³
